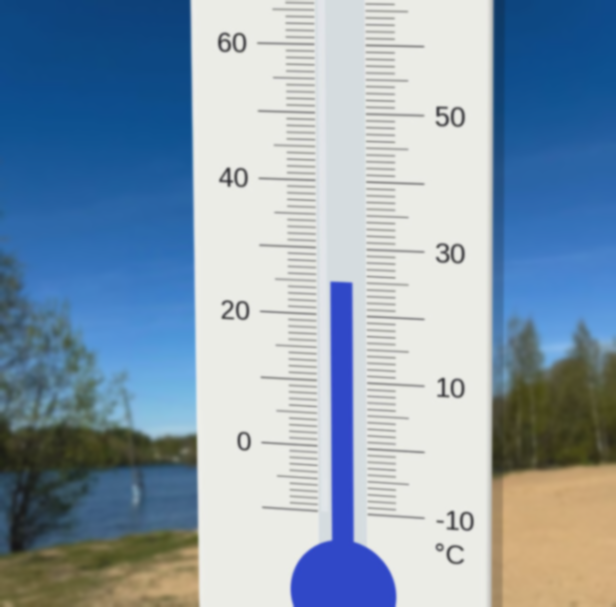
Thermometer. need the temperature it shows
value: 25 °C
